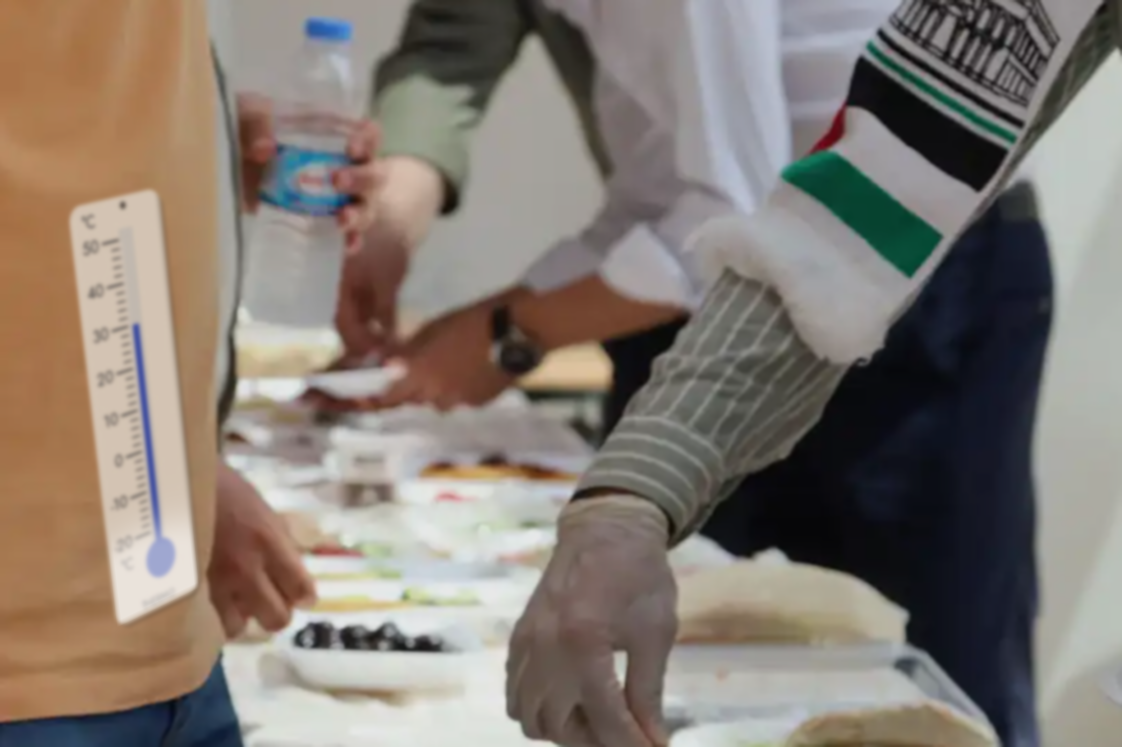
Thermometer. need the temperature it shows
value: 30 °C
